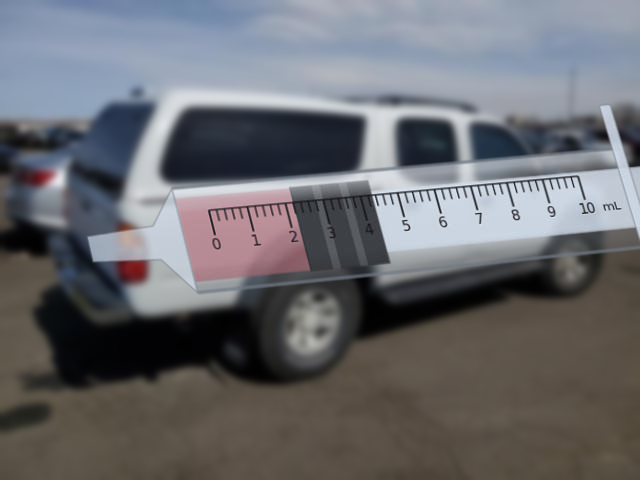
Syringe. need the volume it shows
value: 2.2 mL
